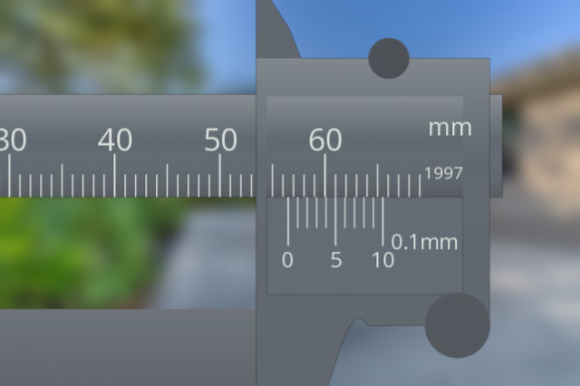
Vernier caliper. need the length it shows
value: 56.5 mm
